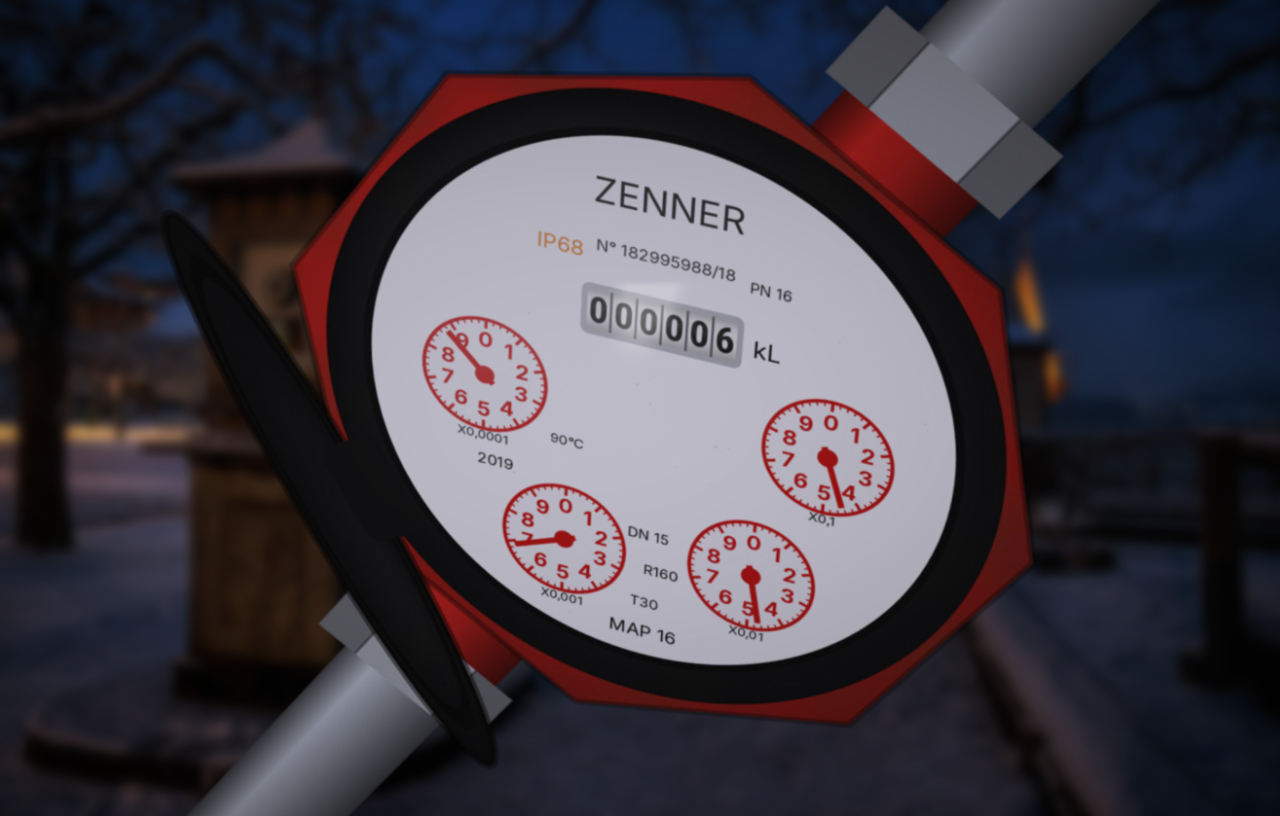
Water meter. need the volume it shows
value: 6.4468 kL
